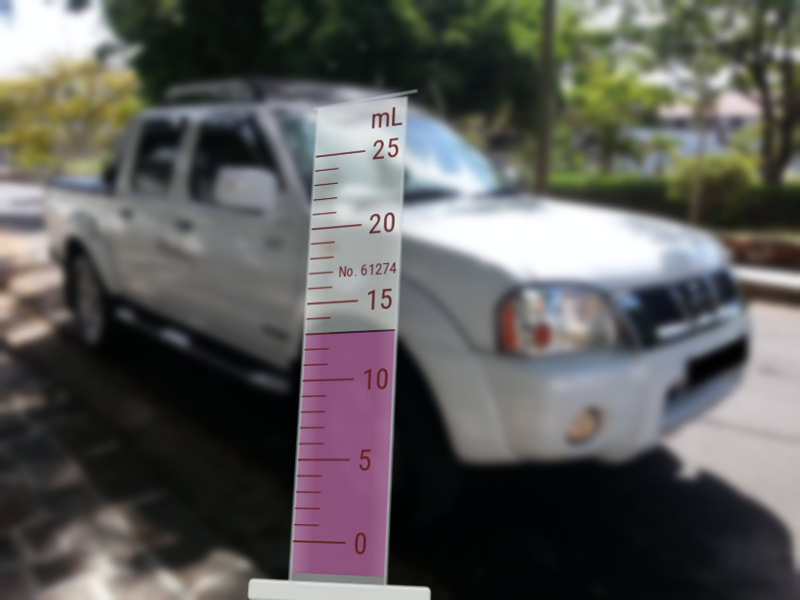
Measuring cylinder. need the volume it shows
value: 13 mL
